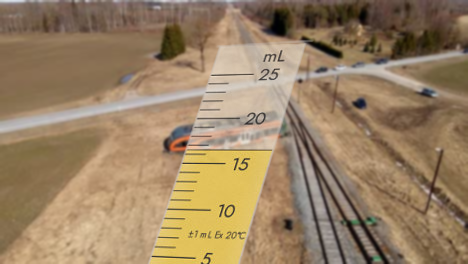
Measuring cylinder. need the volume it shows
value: 16.5 mL
